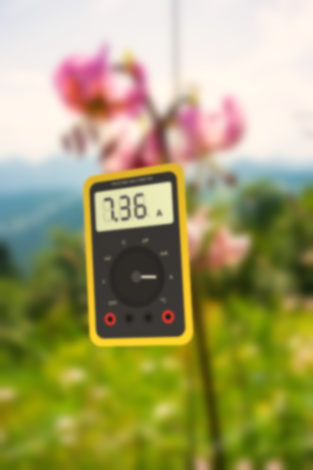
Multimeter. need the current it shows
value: 7.36 A
